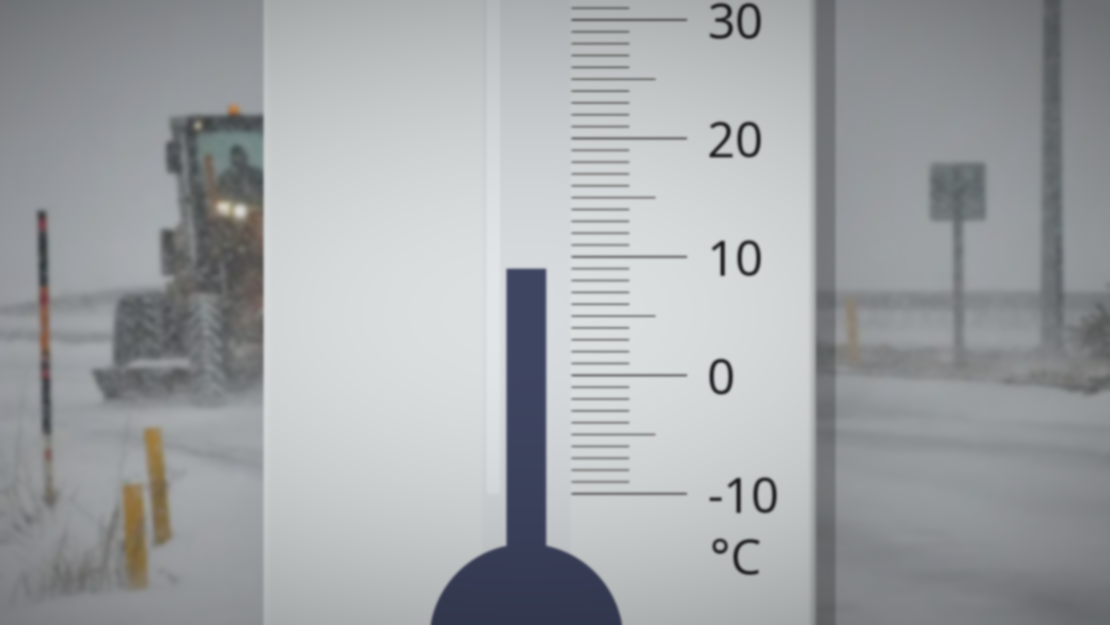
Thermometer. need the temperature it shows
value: 9 °C
